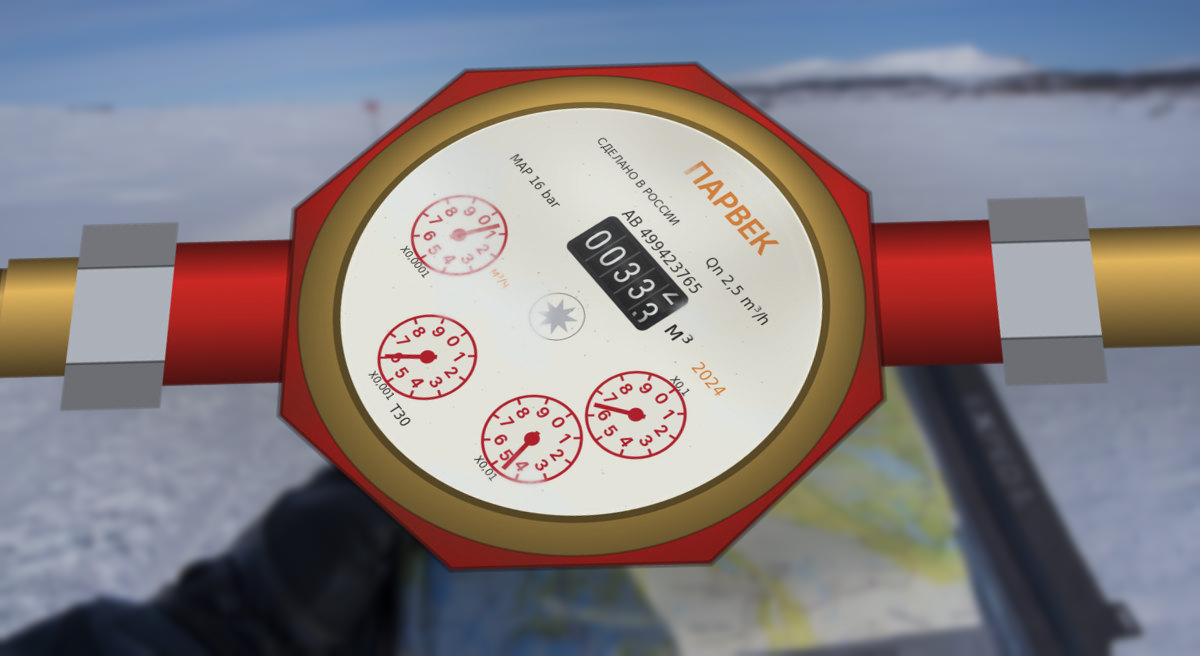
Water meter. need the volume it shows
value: 332.6460 m³
